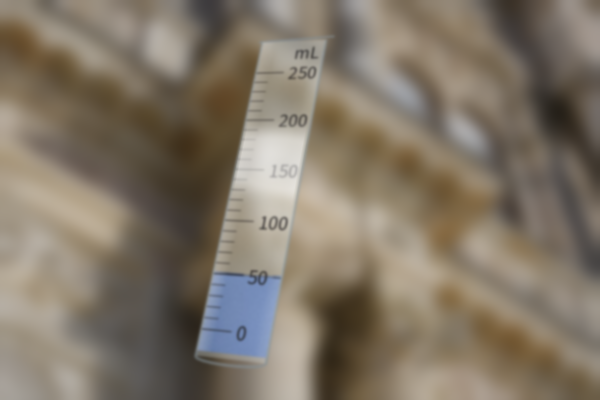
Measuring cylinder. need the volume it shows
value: 50 mL
